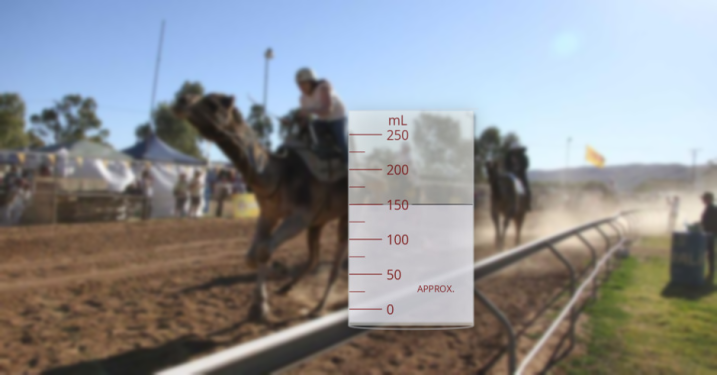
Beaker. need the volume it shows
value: 150 mL
